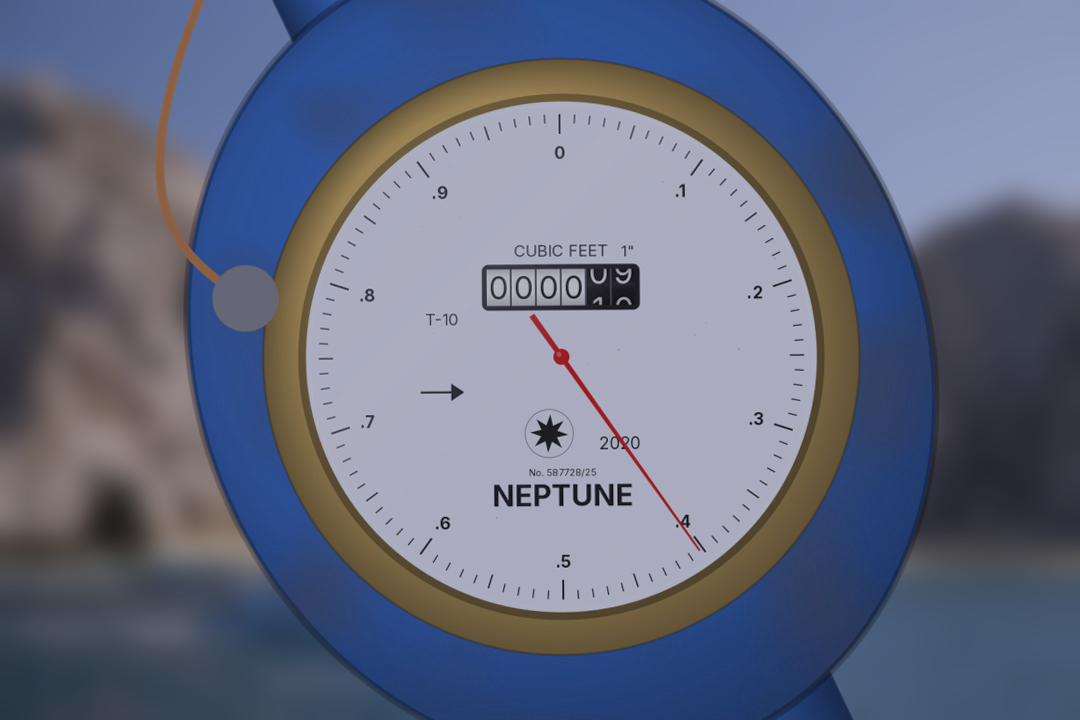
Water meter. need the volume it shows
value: 9.40 ft³
